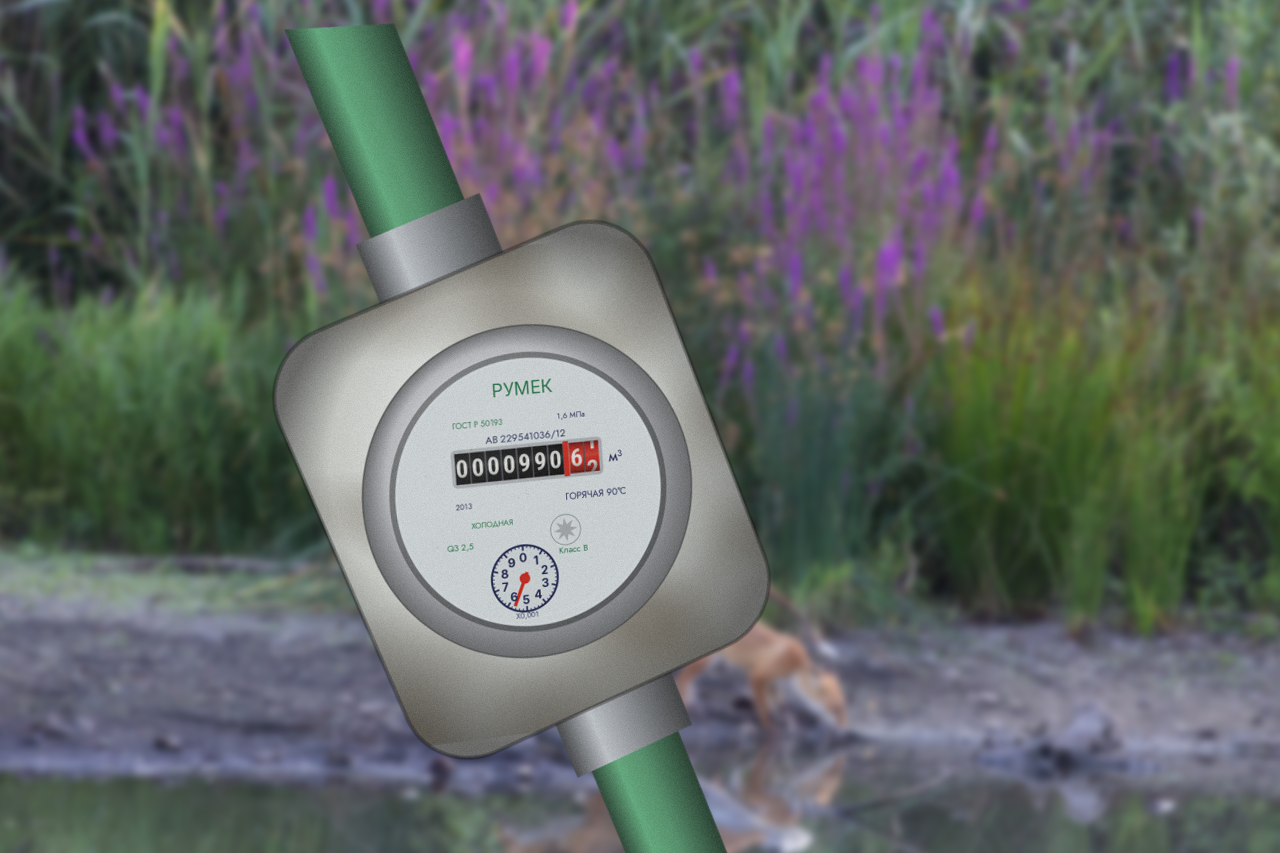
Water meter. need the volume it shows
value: 990.615 m³
